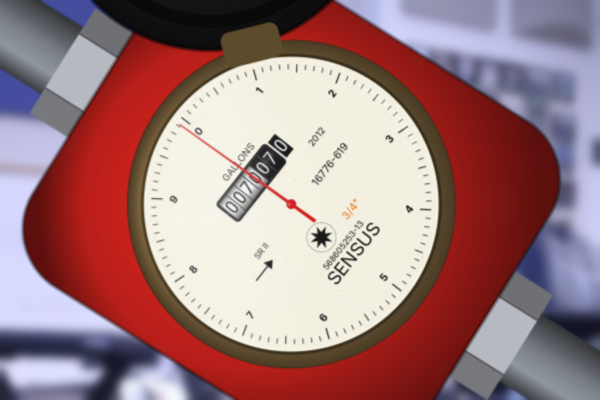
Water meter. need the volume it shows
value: 70069.9 gal
